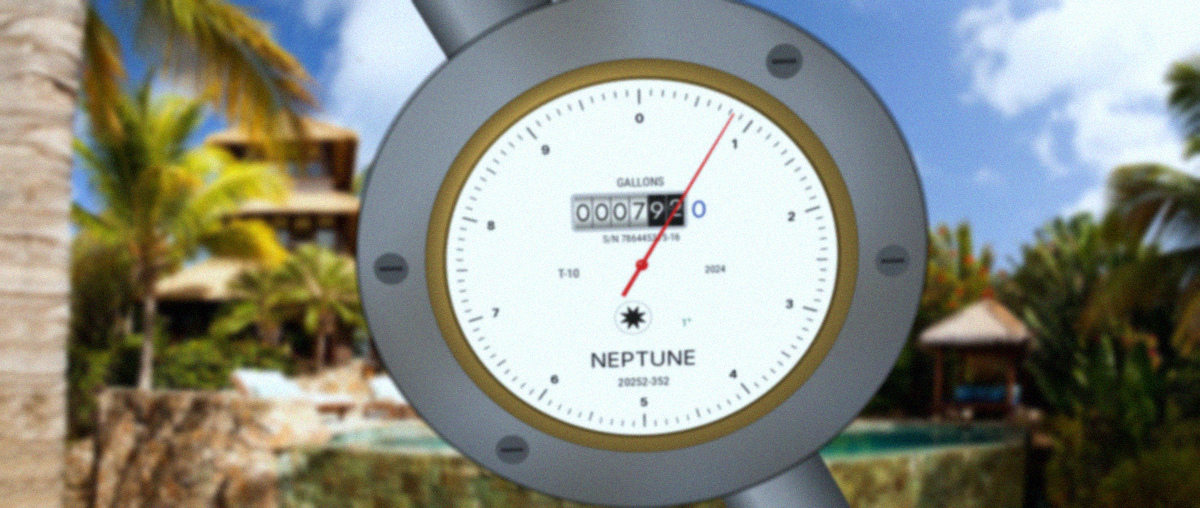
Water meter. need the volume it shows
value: 7920.8 gal
